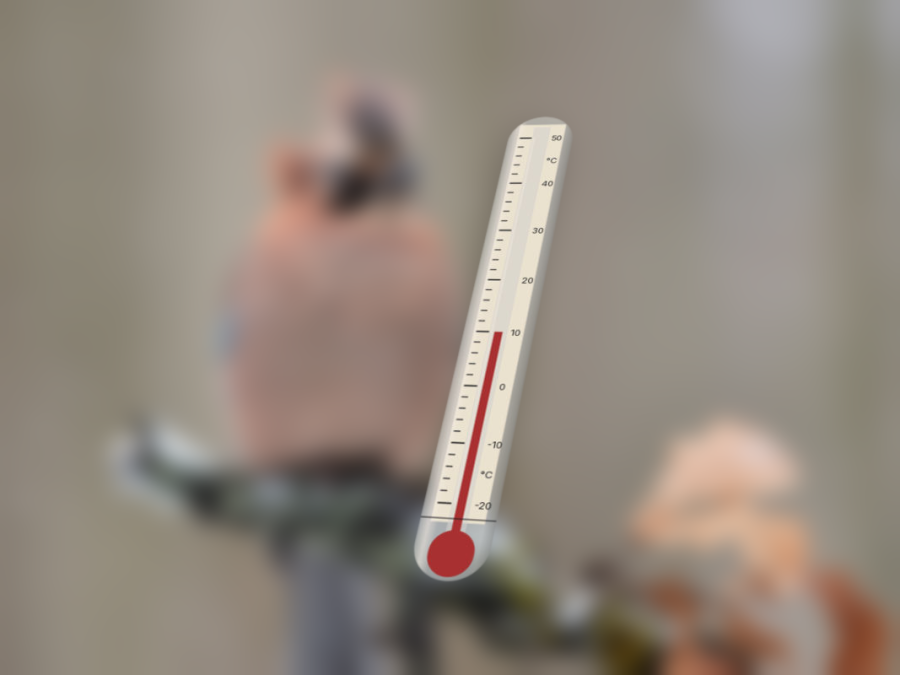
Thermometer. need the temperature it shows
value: 10 °C
